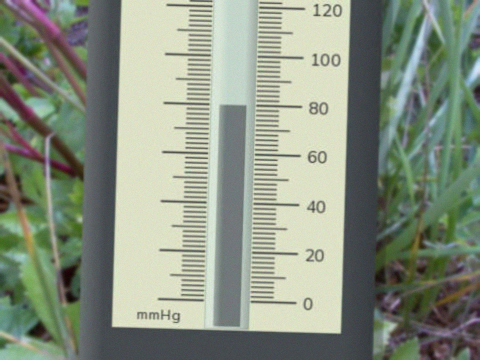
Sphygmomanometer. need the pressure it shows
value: 80 mmHg
